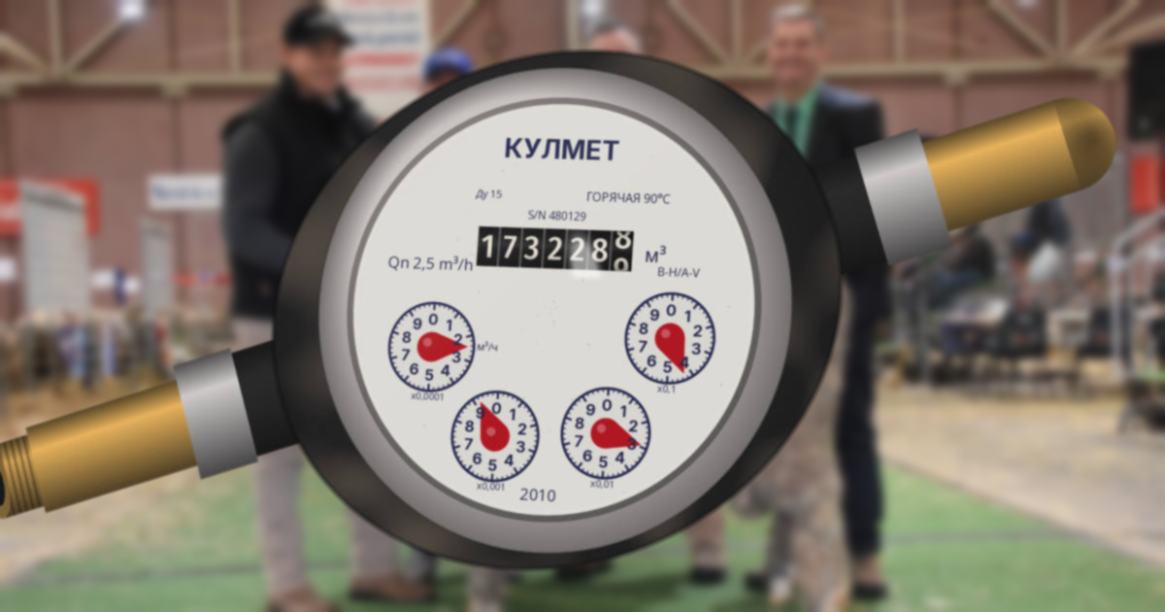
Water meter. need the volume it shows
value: 1732288.4292 m³
